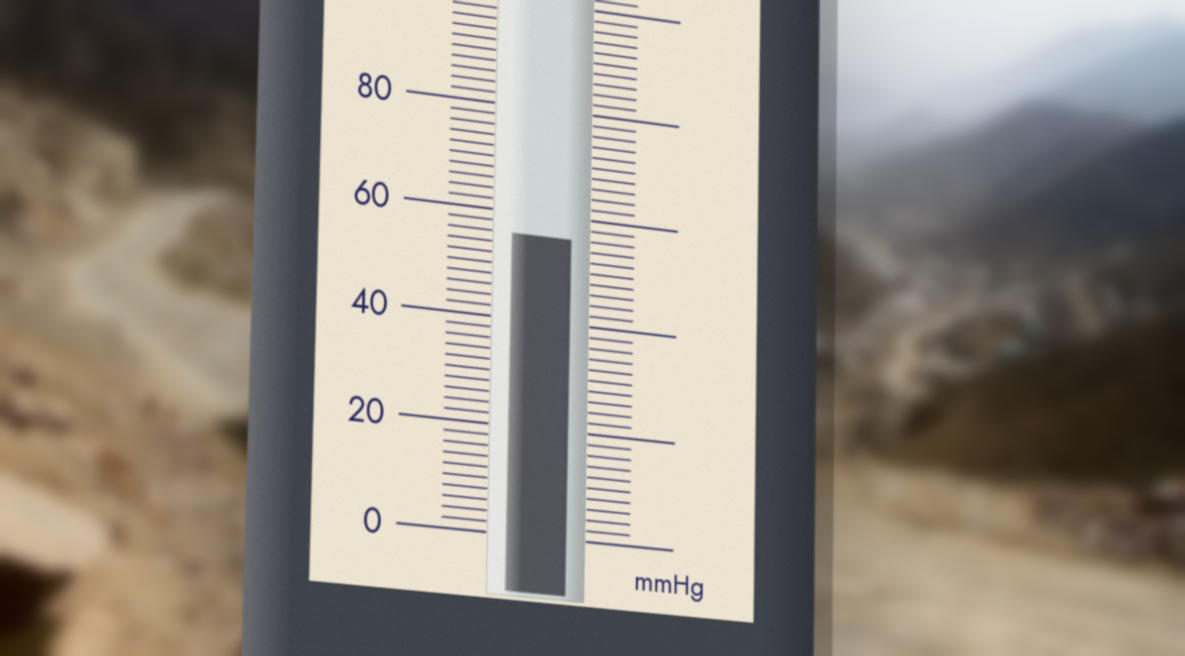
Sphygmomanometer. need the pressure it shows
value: 56 mmHg
